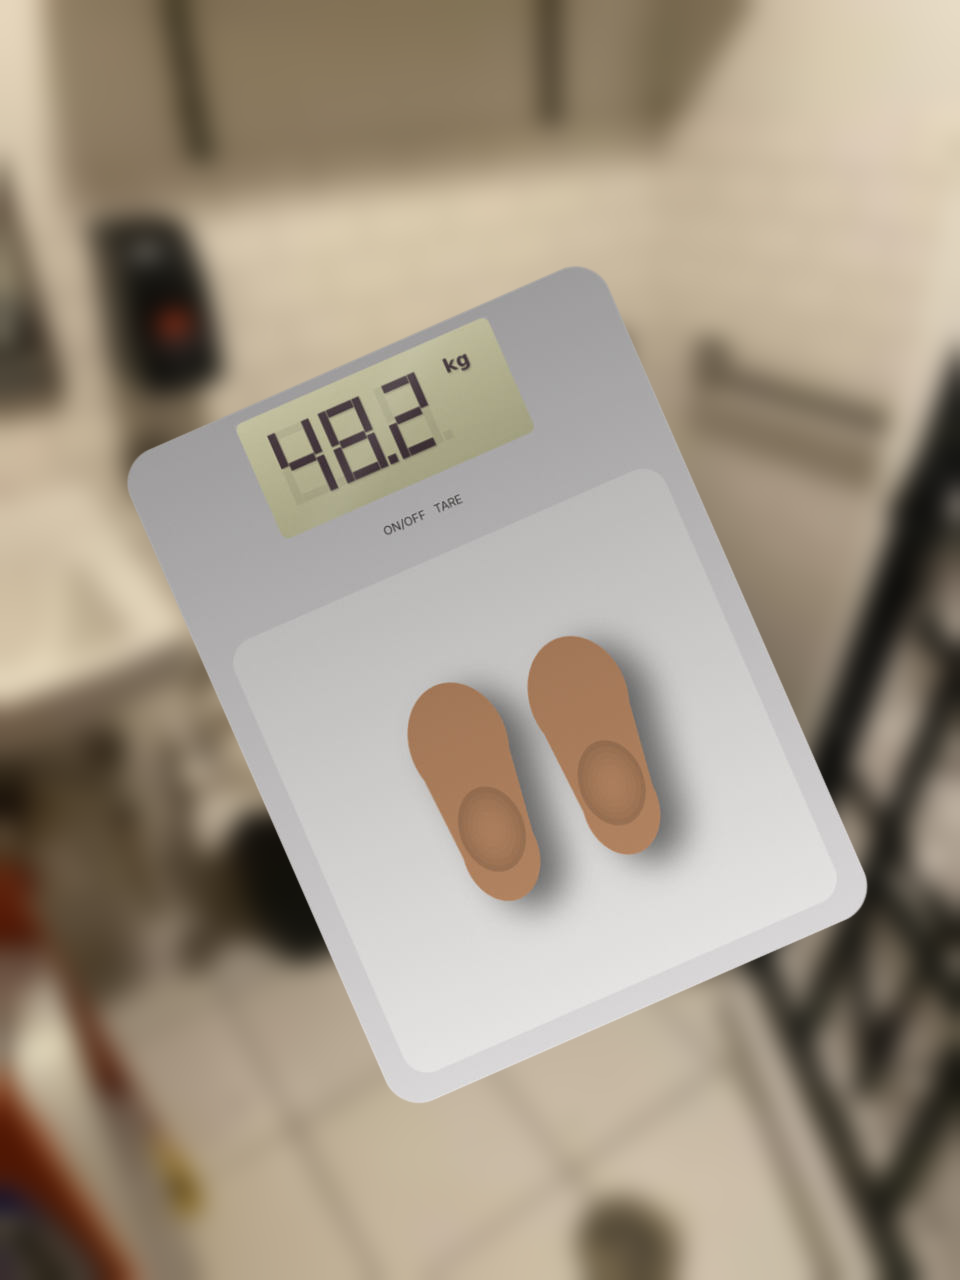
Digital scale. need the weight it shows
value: 48.2 kg
